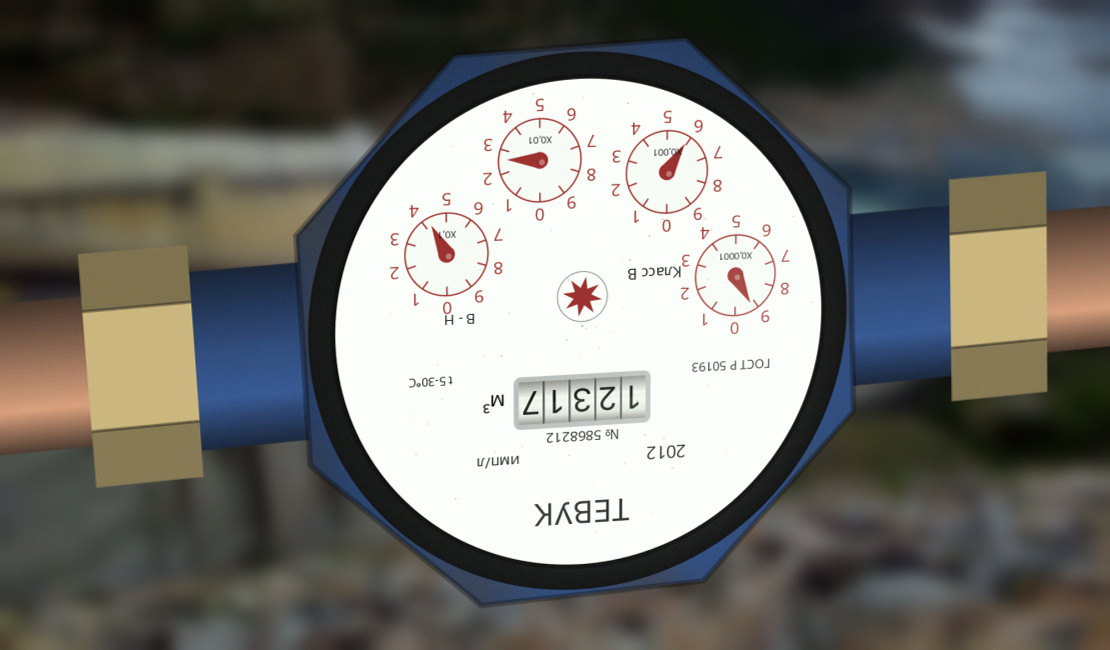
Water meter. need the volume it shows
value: 12317.4259 m³
